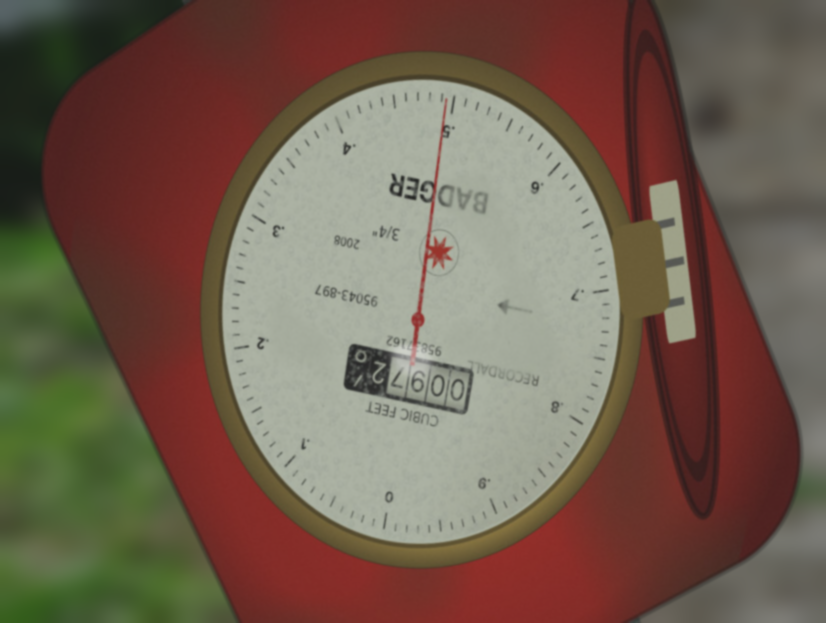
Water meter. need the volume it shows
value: 9727.49 ft³
